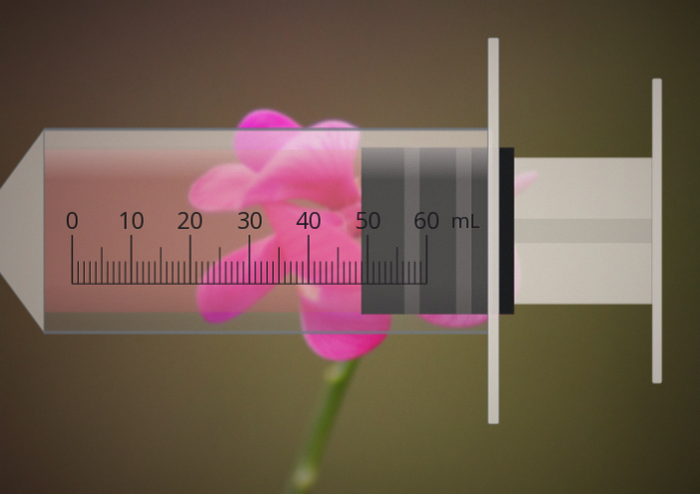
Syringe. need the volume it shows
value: 49 mL
